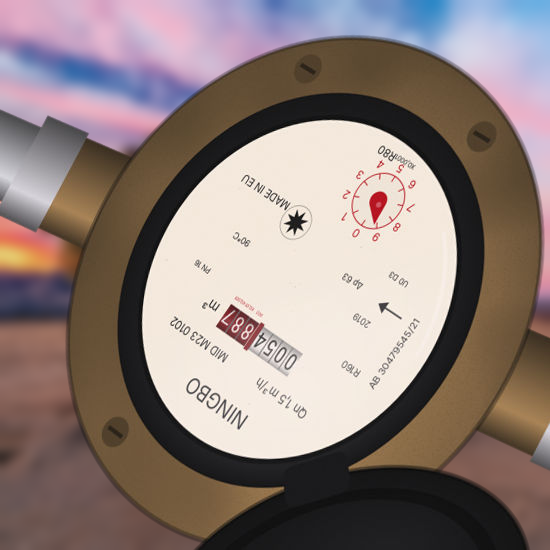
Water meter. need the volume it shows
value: 54.8869 m³
